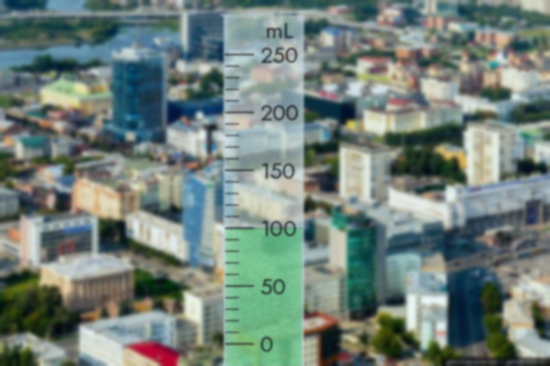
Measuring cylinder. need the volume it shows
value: 100 mL
